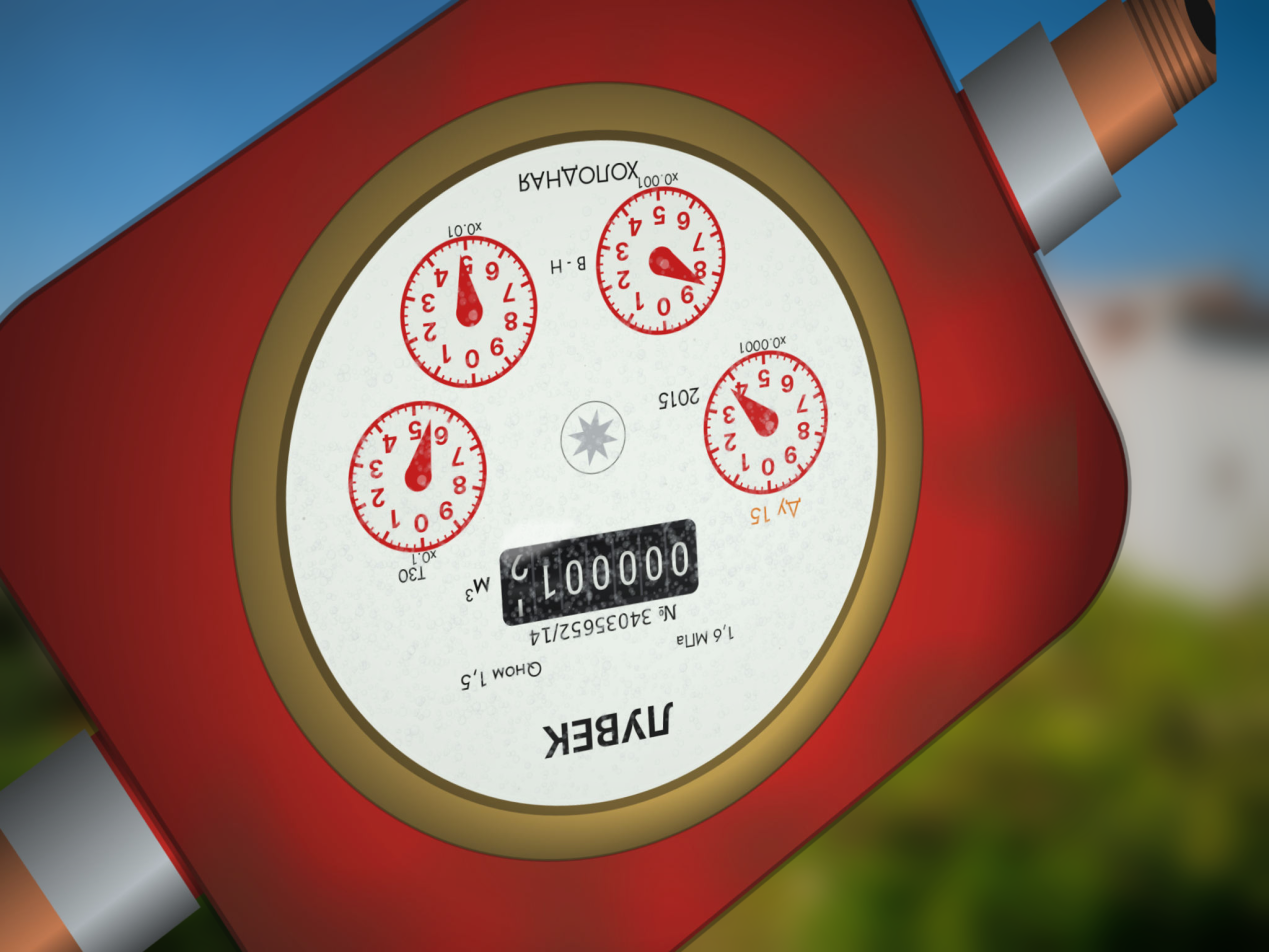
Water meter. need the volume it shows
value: 11.5483 m³
